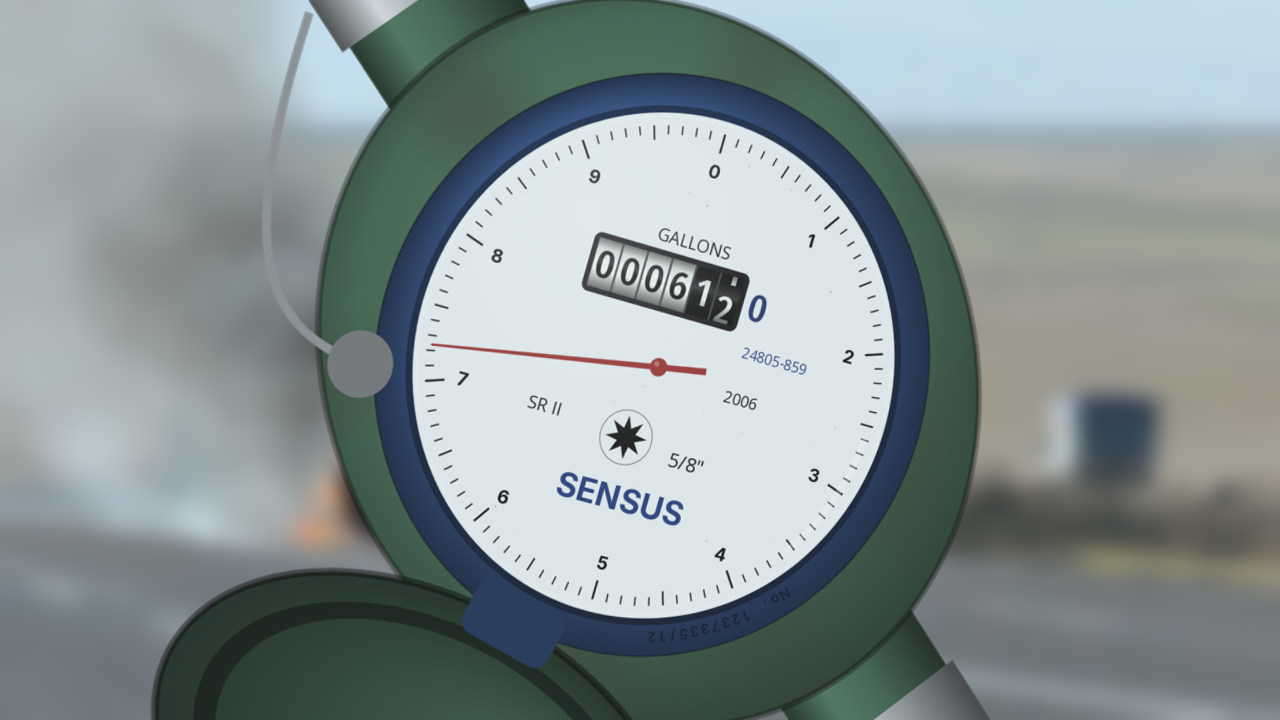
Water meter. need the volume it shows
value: 6117.2 gal
